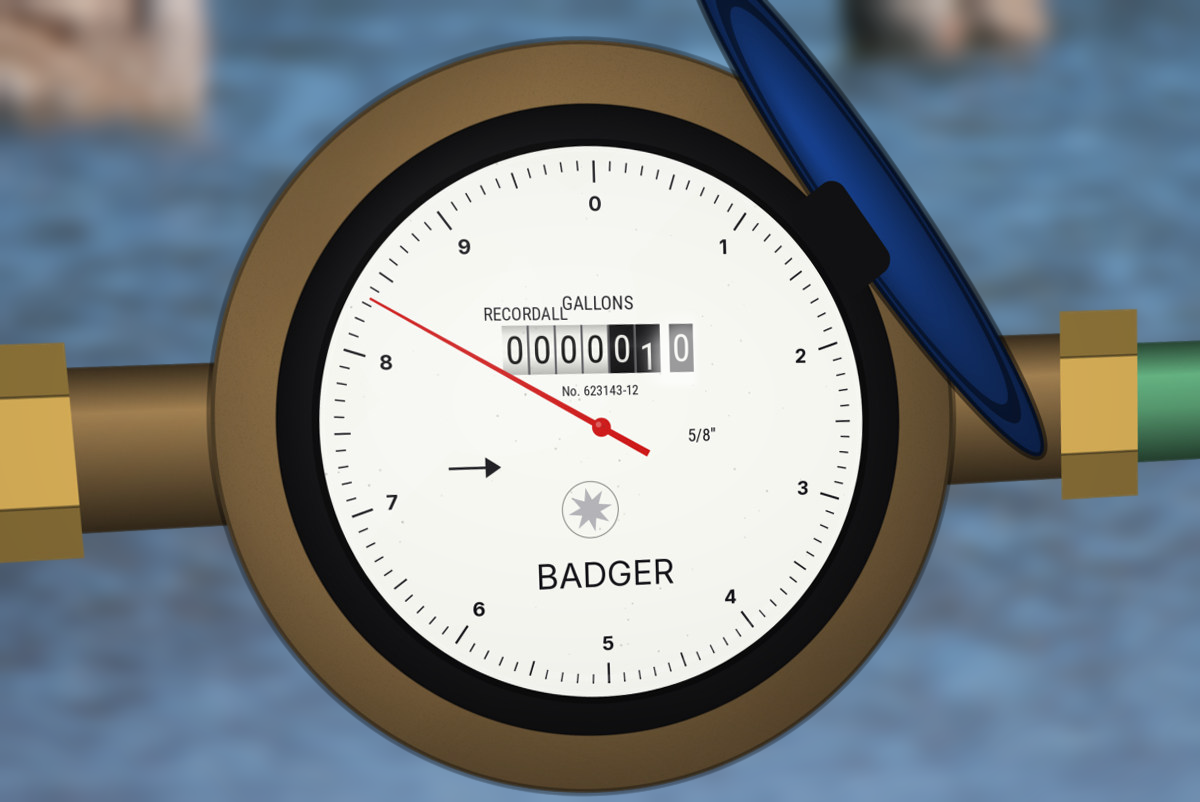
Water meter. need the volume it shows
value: 8.3 gal
